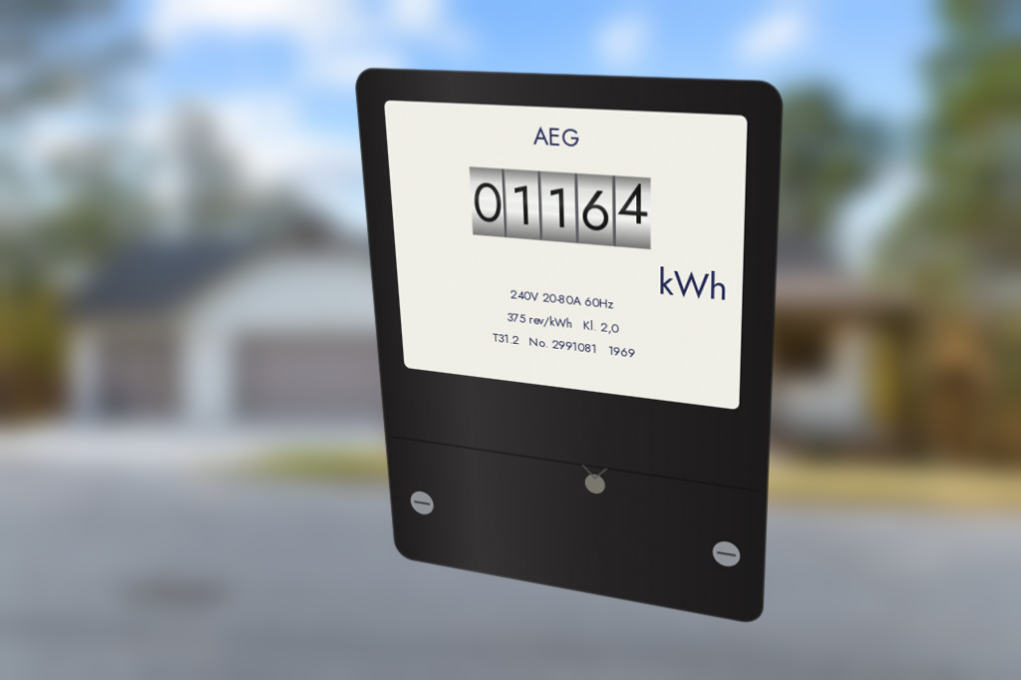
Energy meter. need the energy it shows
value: 1164 kWh
